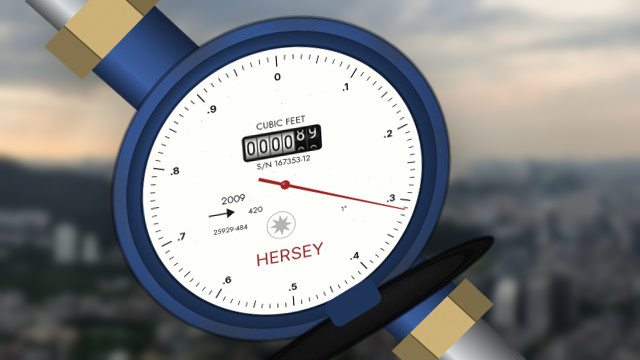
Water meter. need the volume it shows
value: 89.31 ft³
